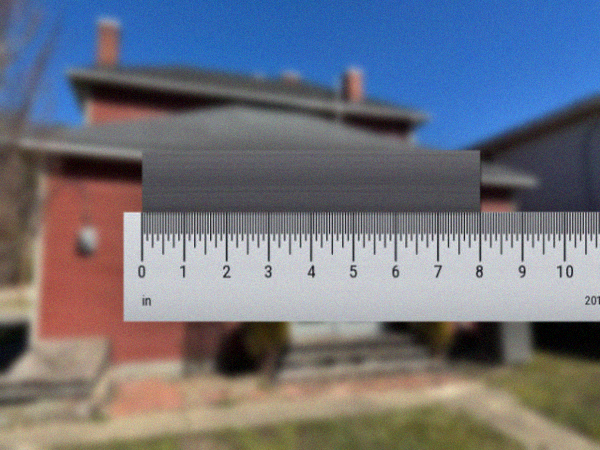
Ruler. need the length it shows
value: 8 in
